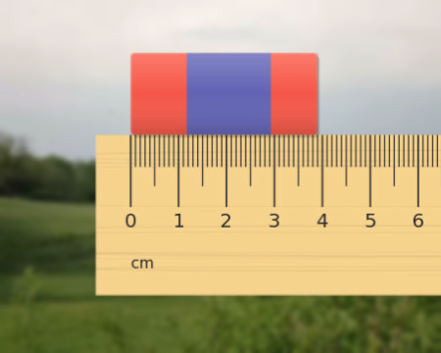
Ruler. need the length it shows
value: 3.9 cm
